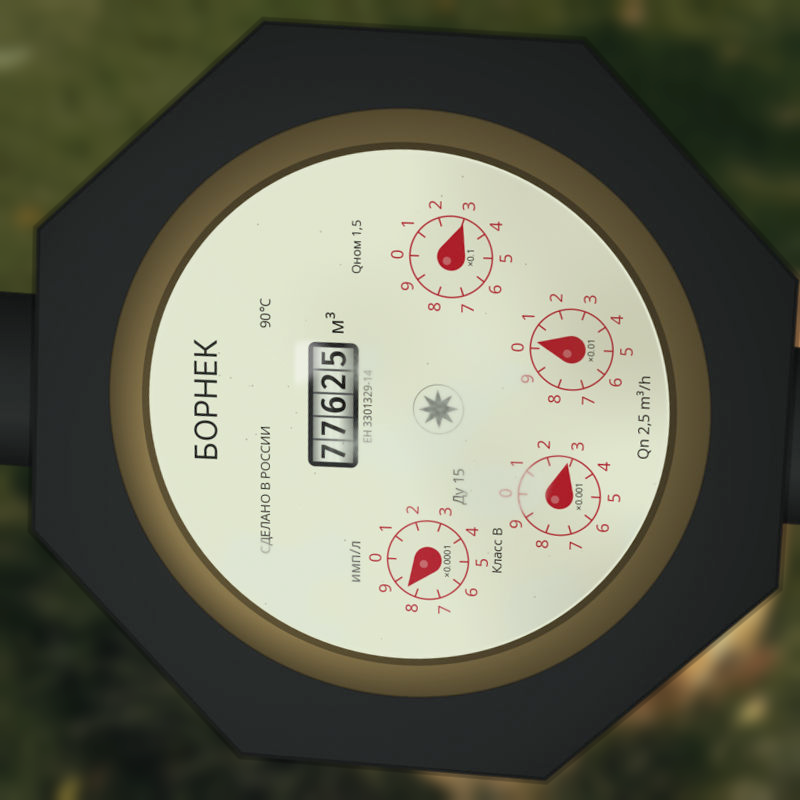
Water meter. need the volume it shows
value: 77625.3028 m³
